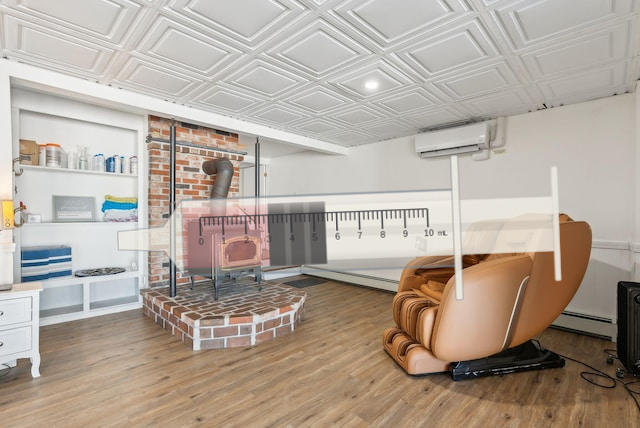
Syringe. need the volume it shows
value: 3 mL
